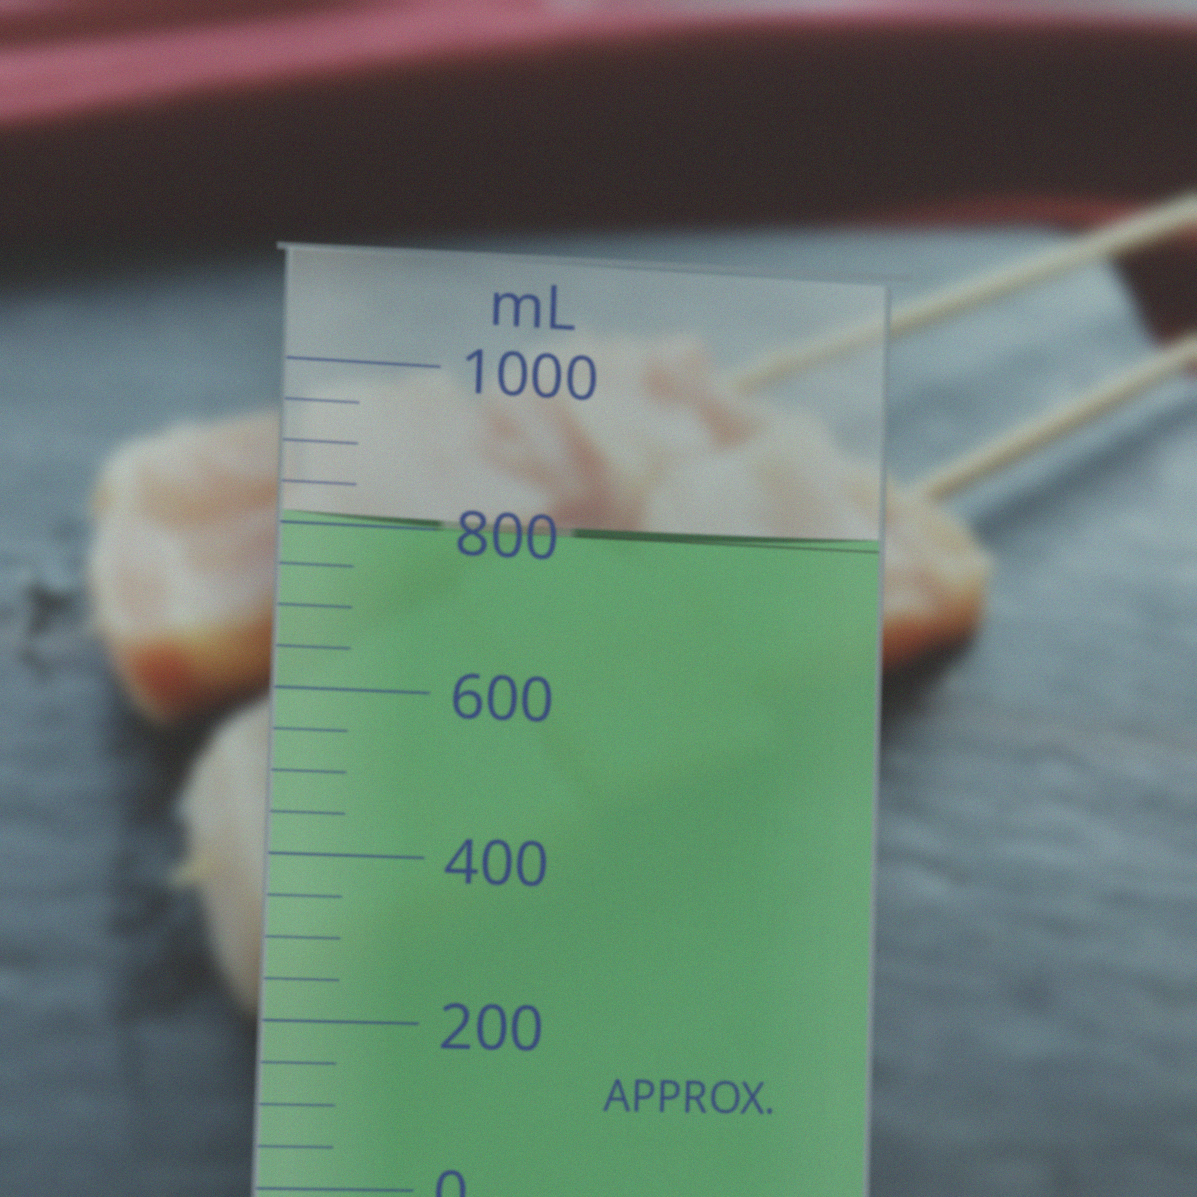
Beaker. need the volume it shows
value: 800 mL
